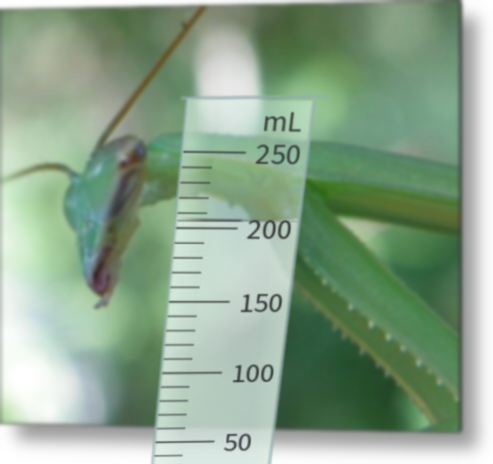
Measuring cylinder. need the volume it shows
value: 205 mL
